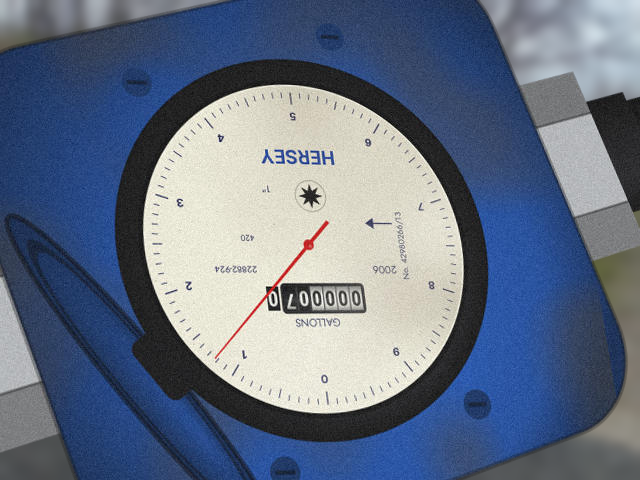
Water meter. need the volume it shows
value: 71.2 gal
